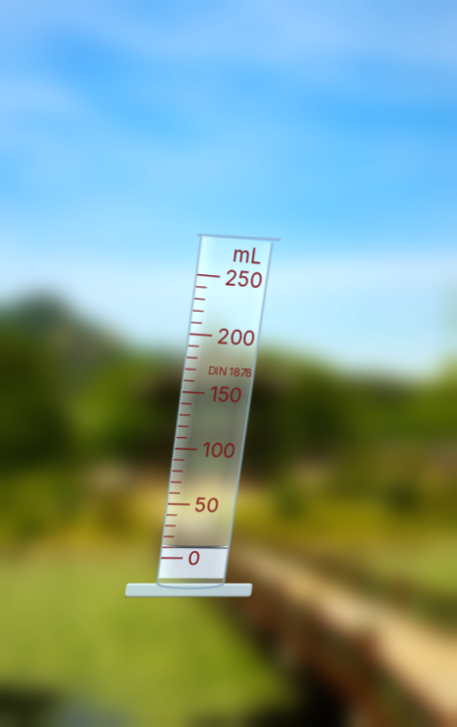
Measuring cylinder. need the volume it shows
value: 10 mL
